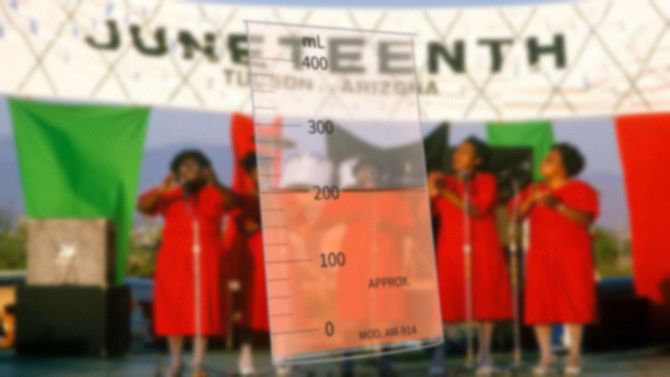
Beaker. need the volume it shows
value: 200 mL
